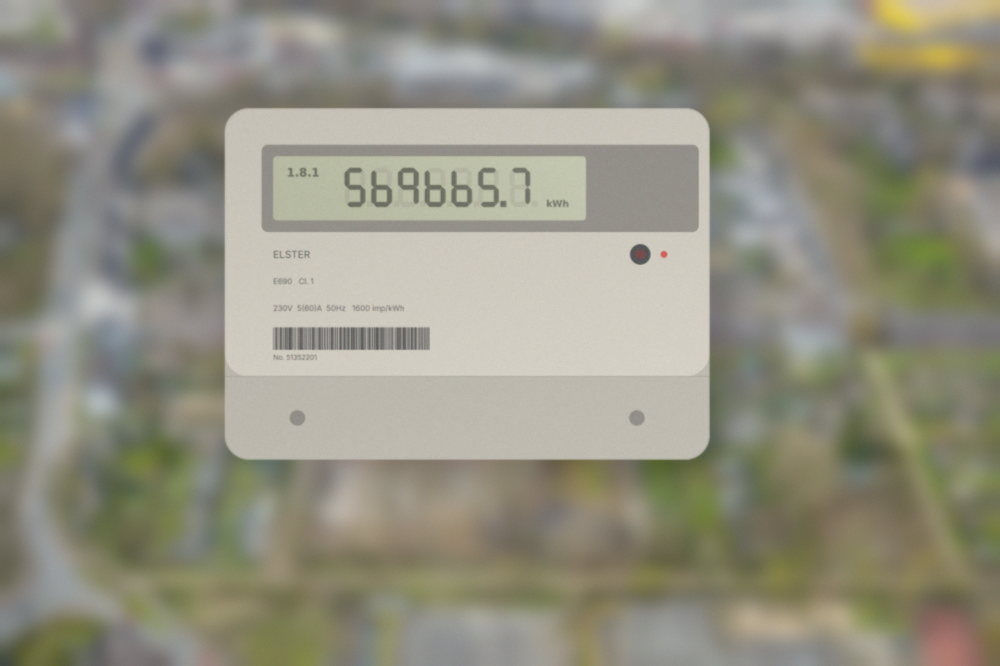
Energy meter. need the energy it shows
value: 569665.7 kWh
